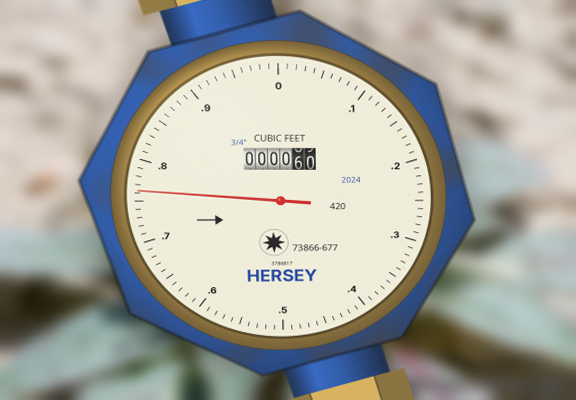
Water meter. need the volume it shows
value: 59.76 ft³
